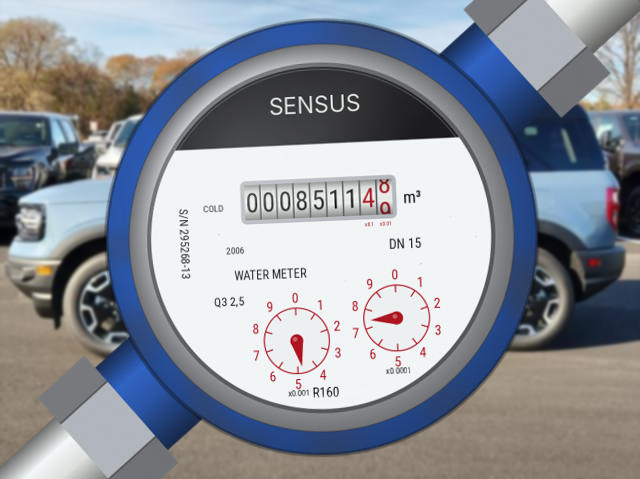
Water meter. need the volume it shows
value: 8511.4847 m³
